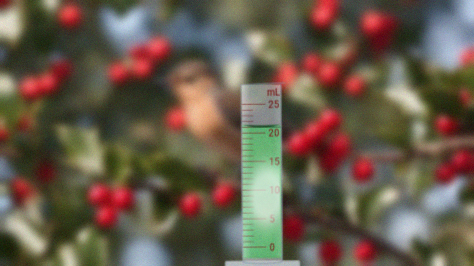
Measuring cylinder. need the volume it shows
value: 21 mL
